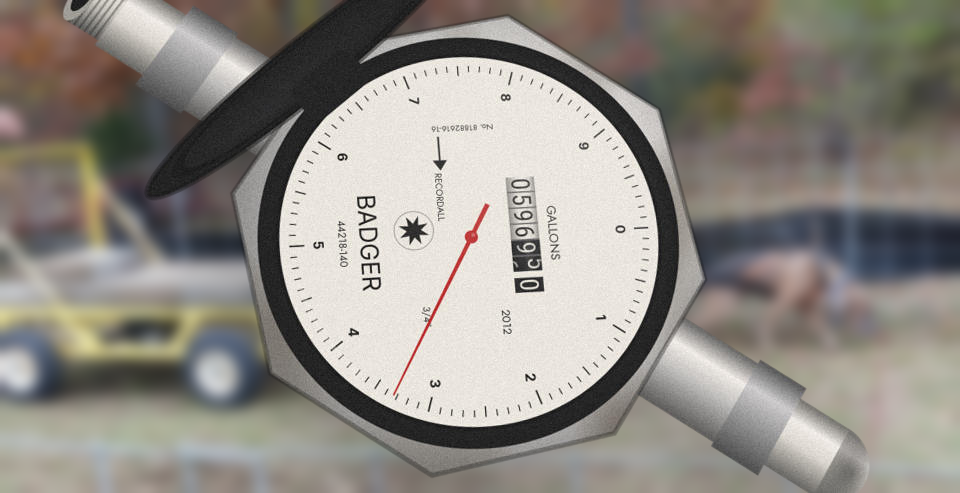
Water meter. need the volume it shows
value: 596953.3 gal
